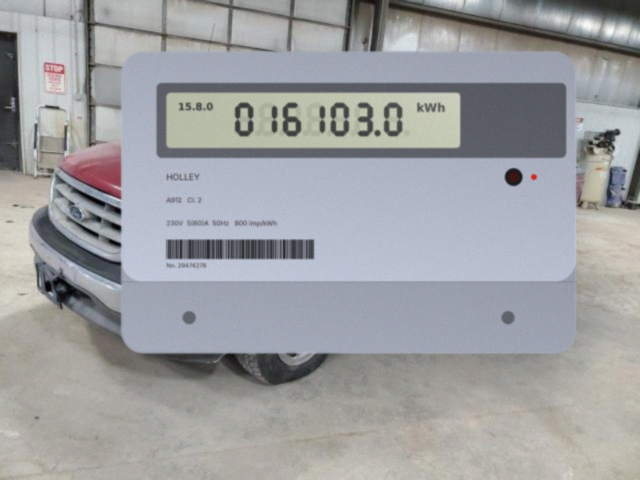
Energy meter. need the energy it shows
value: 16103.0 kWh
